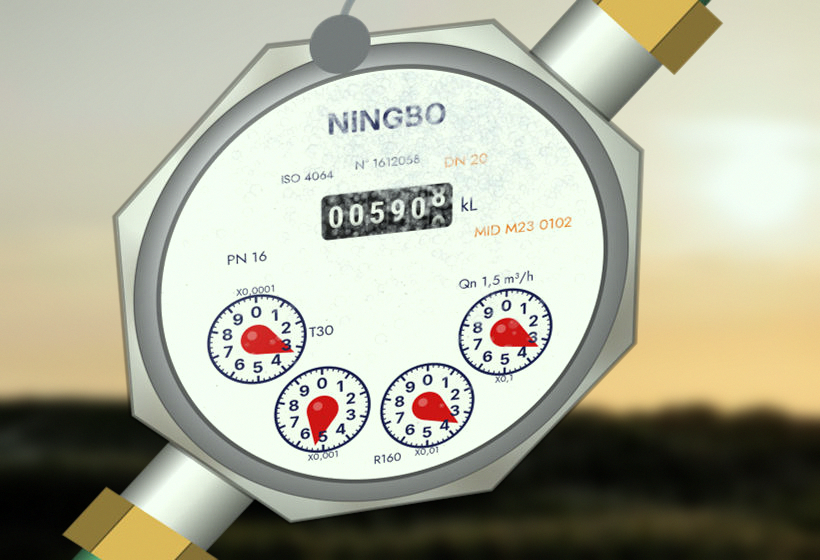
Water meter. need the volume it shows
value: 5908.3353 kL
